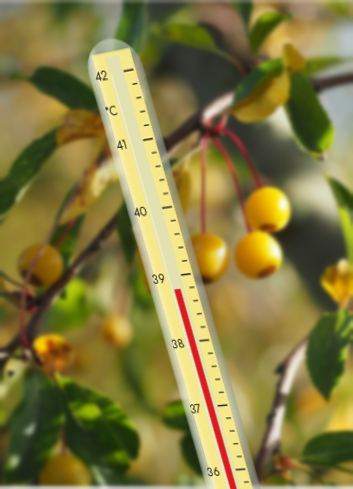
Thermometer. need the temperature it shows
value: 38.8 °C
